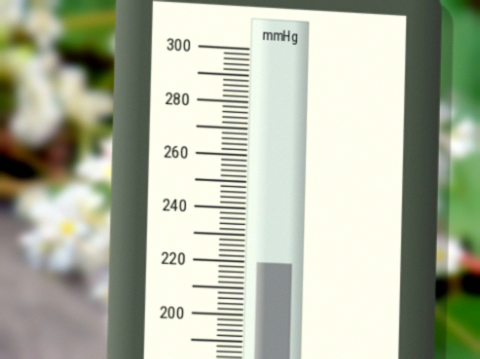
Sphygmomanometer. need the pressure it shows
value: 220 mmHg
